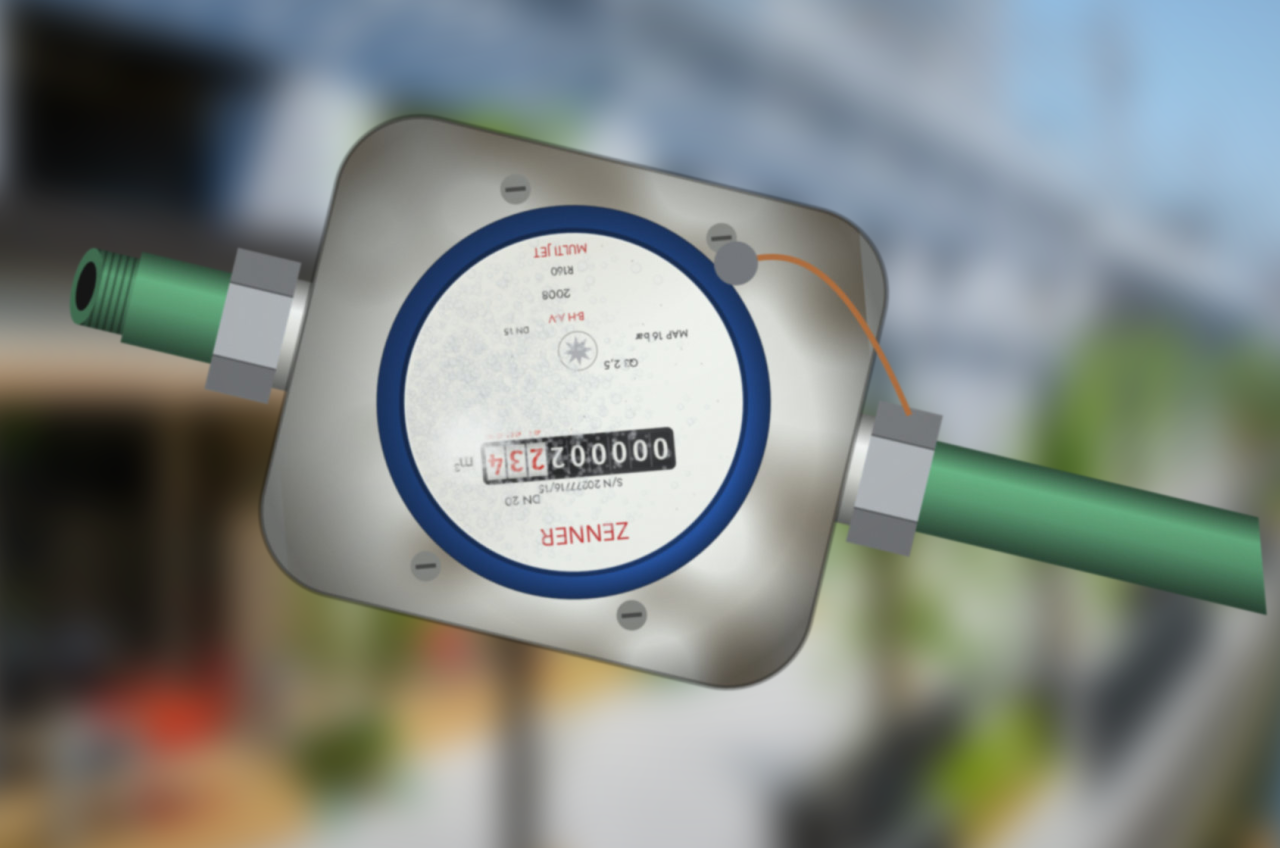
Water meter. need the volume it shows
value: 2.234 m³
